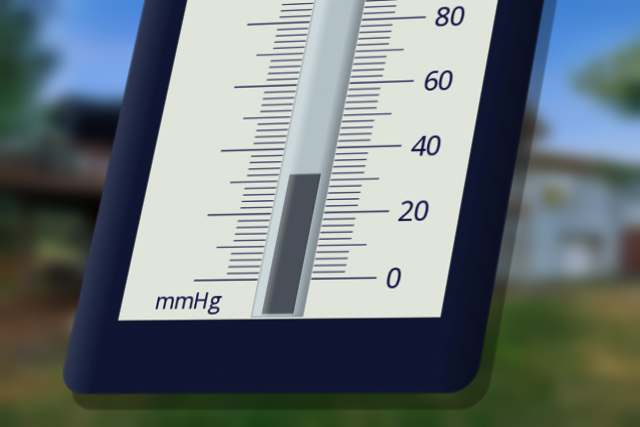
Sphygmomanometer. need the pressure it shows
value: 32 mmHg
